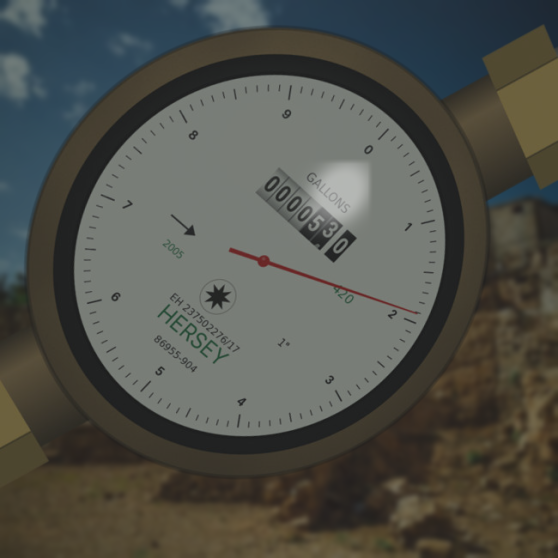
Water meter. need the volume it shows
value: 531.9 gal
